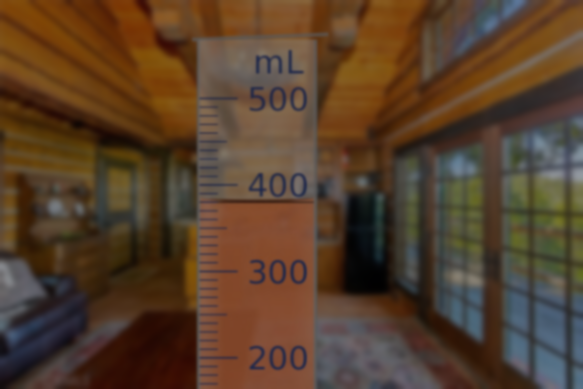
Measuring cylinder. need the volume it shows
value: 380 mL
